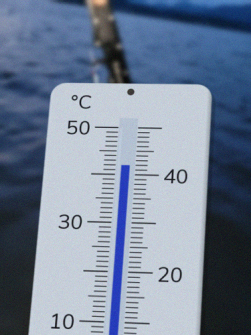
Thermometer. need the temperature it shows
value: 42 °C
